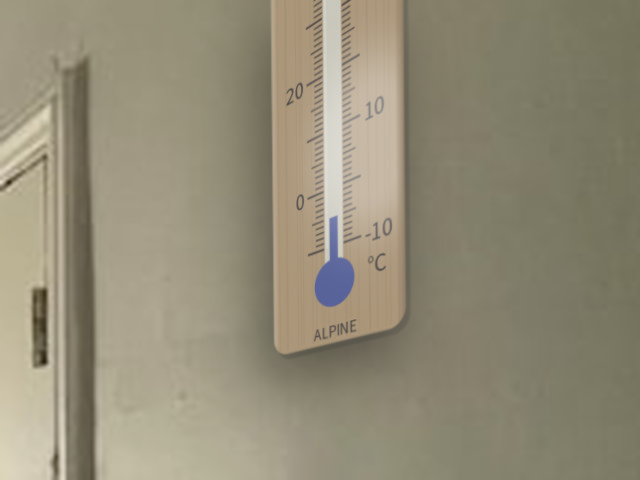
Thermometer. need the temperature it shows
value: -5 °C
